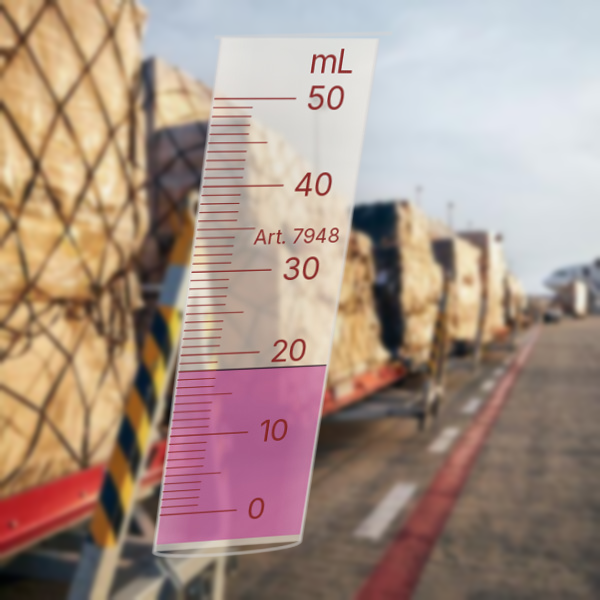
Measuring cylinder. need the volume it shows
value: 18 mL
